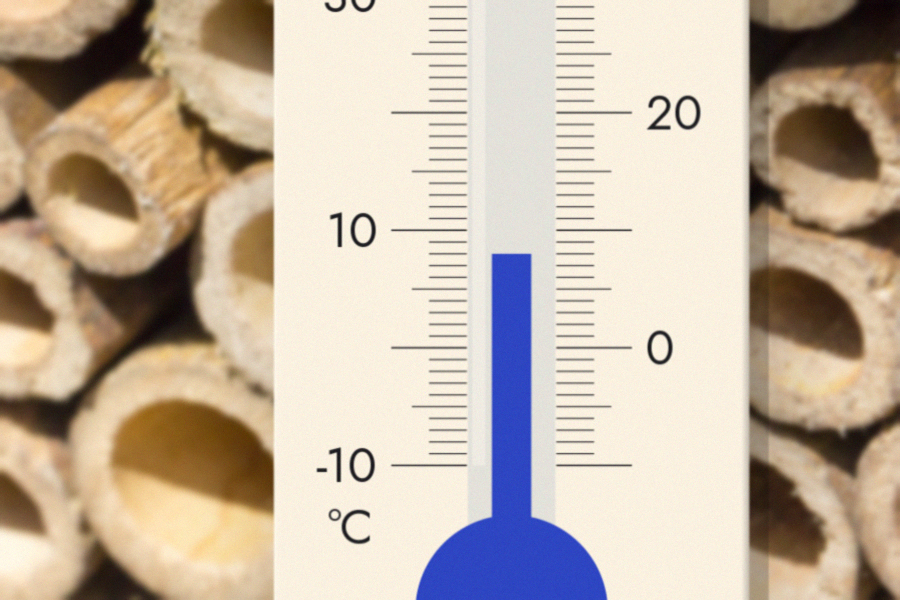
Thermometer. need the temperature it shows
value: 8 °C
